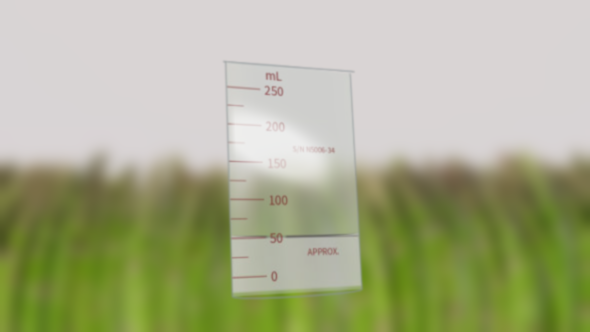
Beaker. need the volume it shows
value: 50 mL
